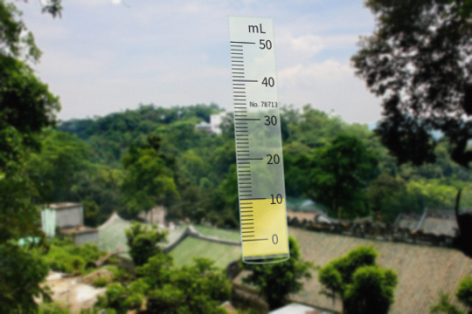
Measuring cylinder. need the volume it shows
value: 10 mL
